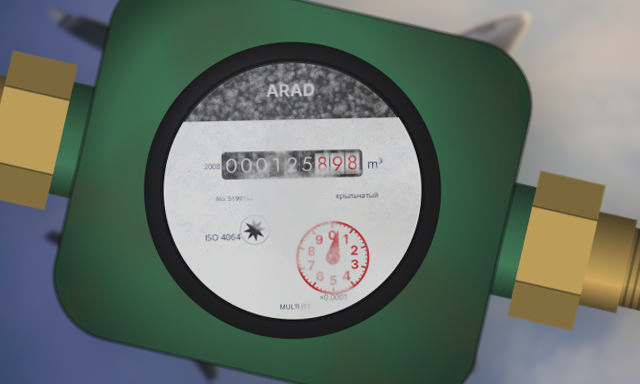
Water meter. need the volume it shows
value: 125.8980 m³
